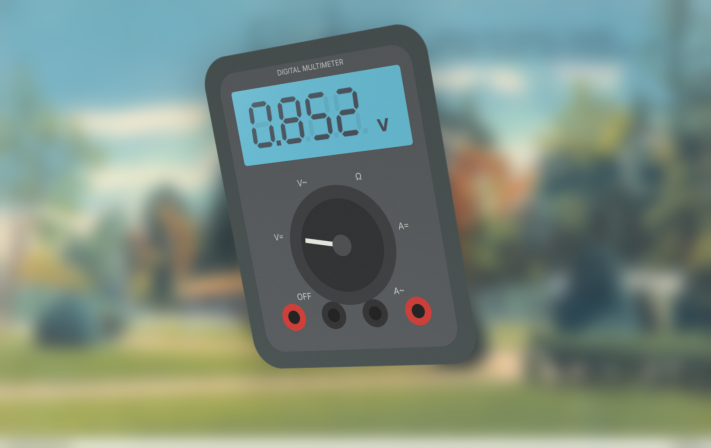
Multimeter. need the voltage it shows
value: 0.852 V
